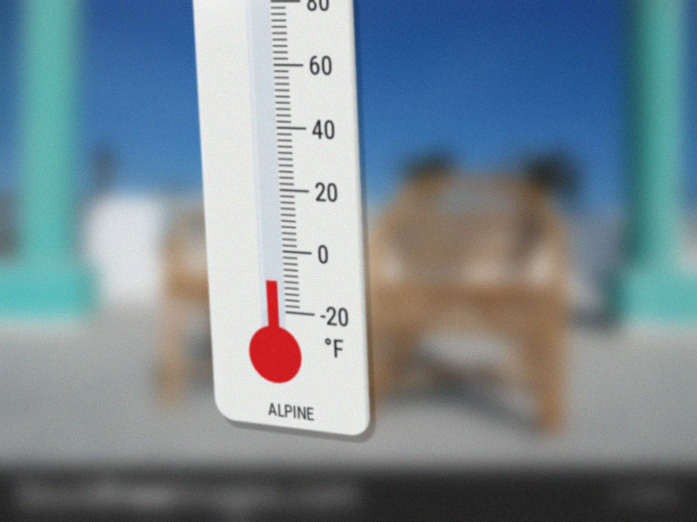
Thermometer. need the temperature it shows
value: -10 °F
